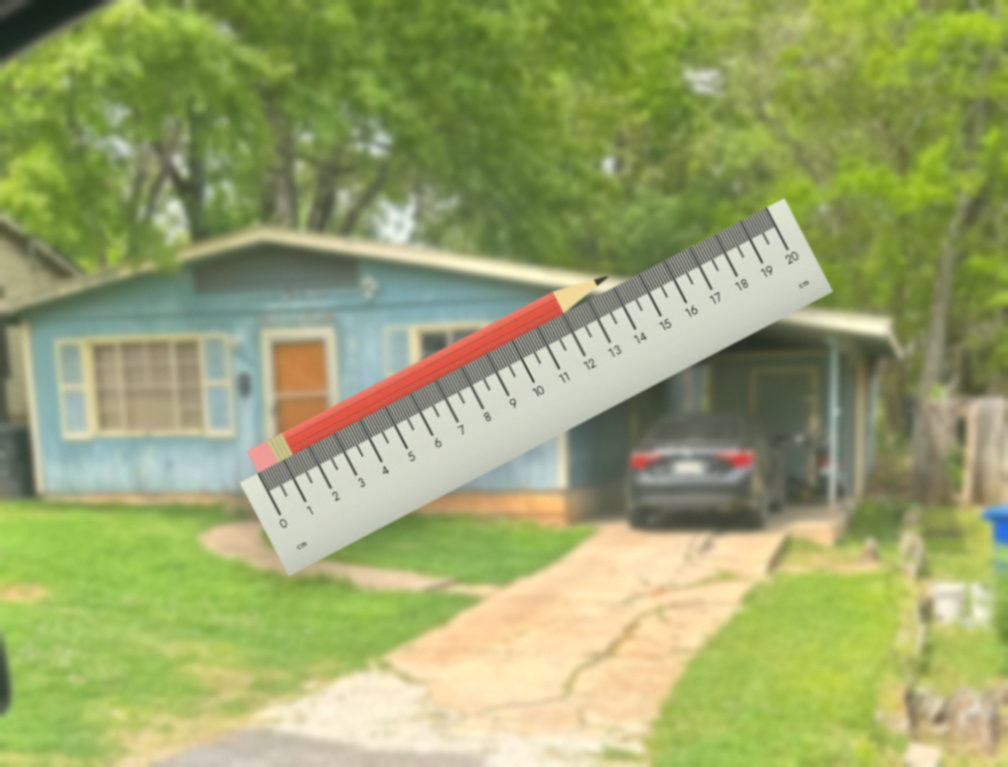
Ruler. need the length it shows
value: 14 cm
